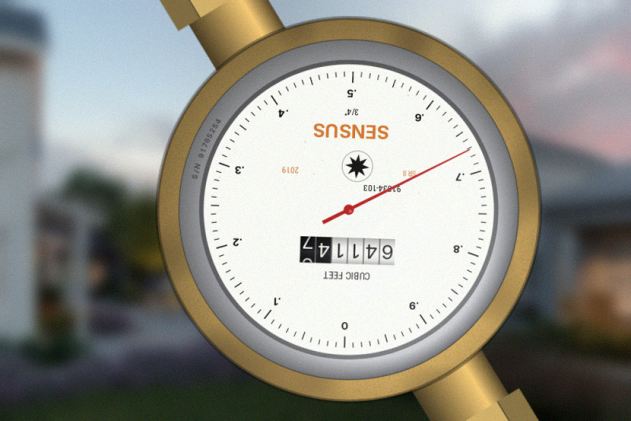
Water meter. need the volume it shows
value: 641146.67 ft³
